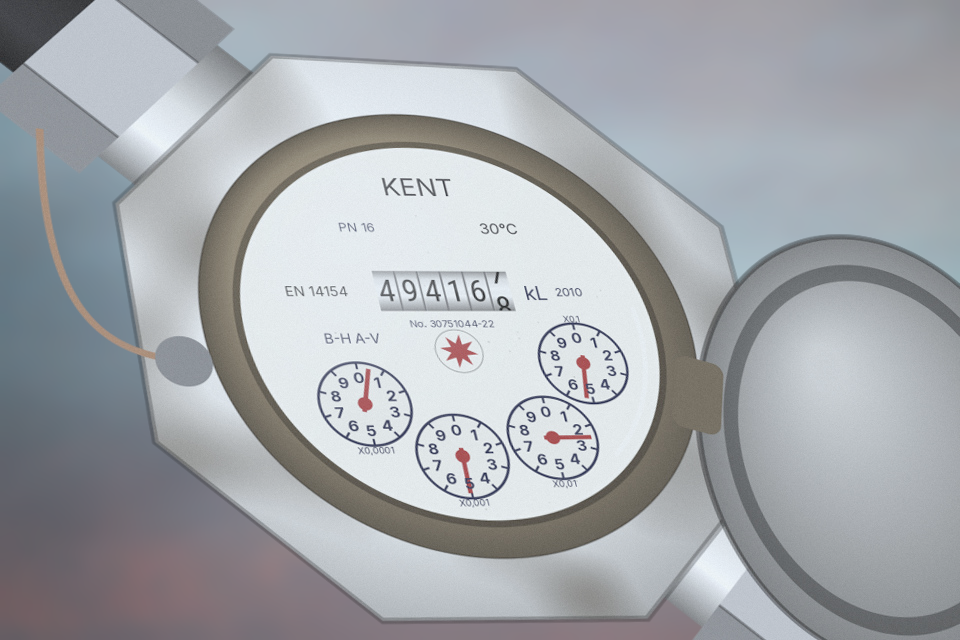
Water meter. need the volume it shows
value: 494167.5250 kL
